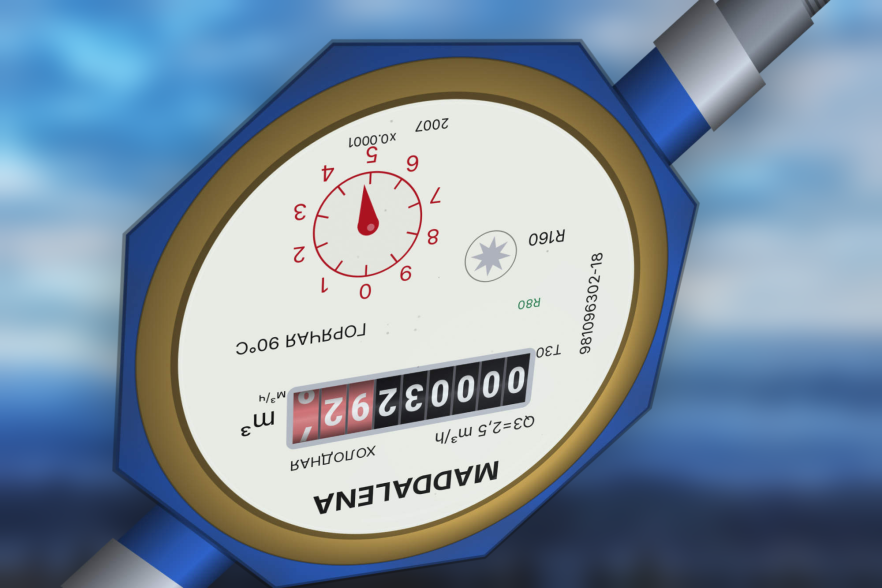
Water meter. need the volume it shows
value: 32.9274 m³
